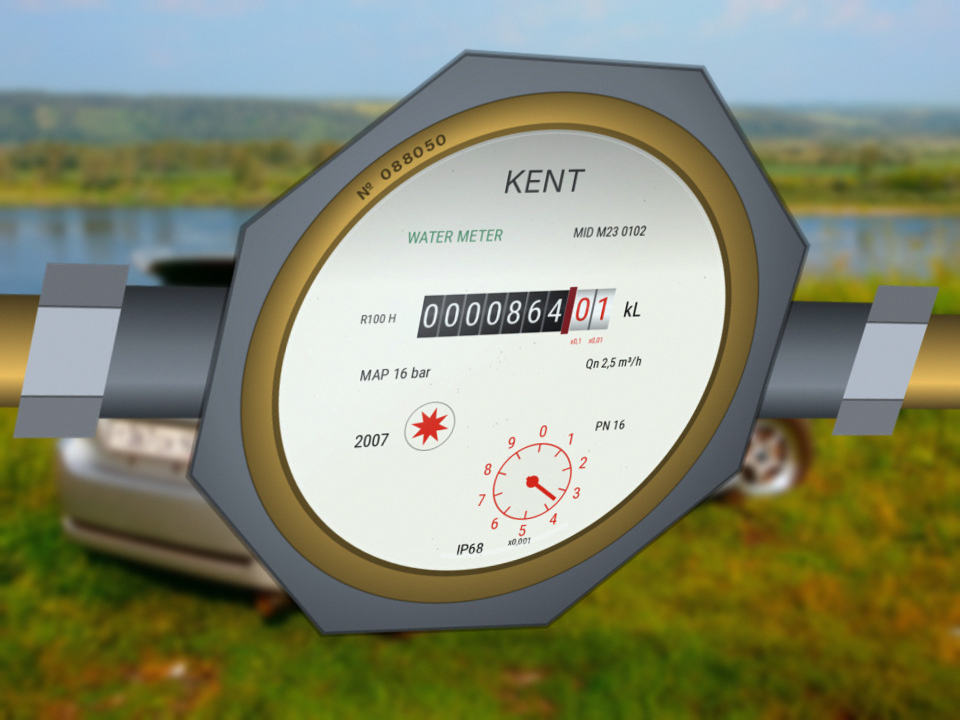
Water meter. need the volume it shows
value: 864.013 kL
